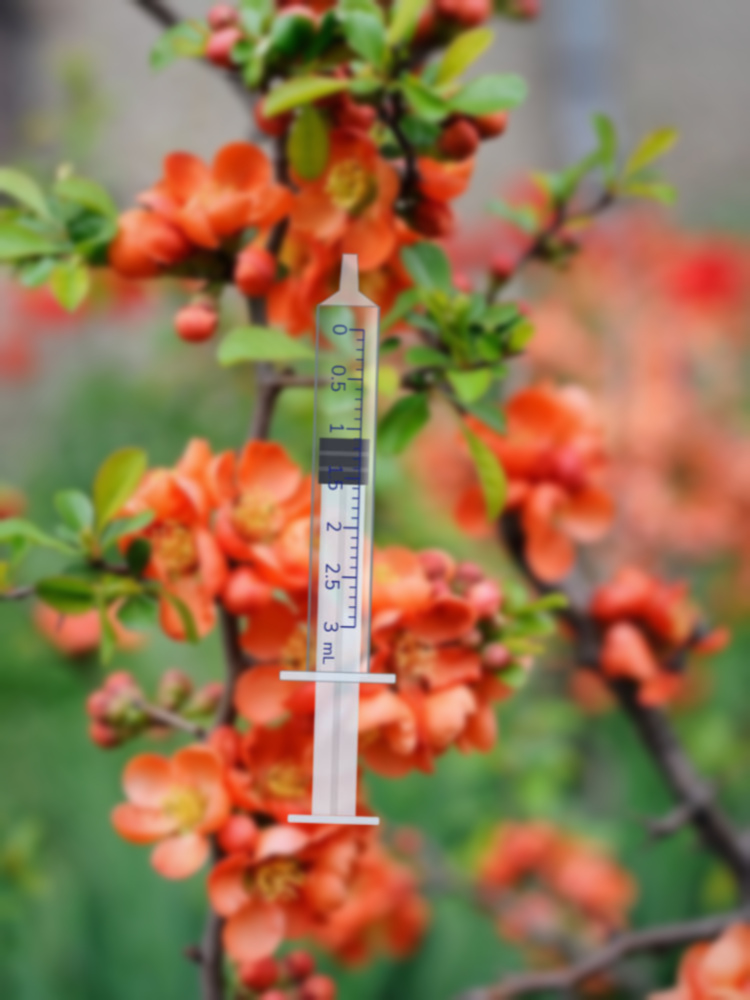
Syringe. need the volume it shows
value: 1.1 mL
